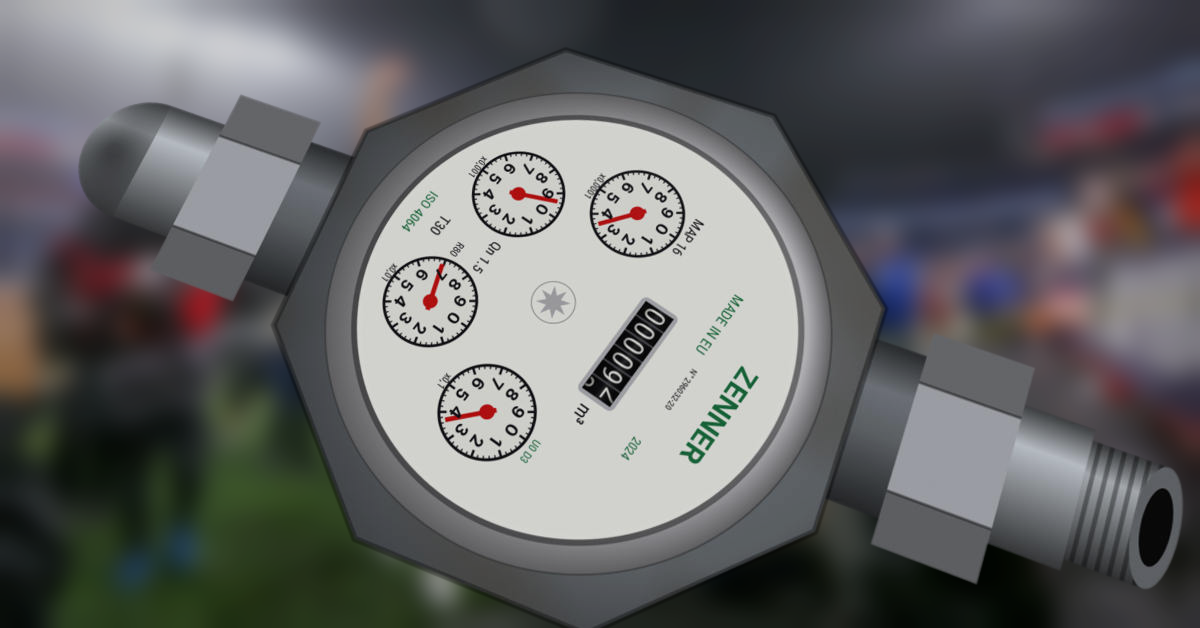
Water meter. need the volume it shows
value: 92.3693 m³
